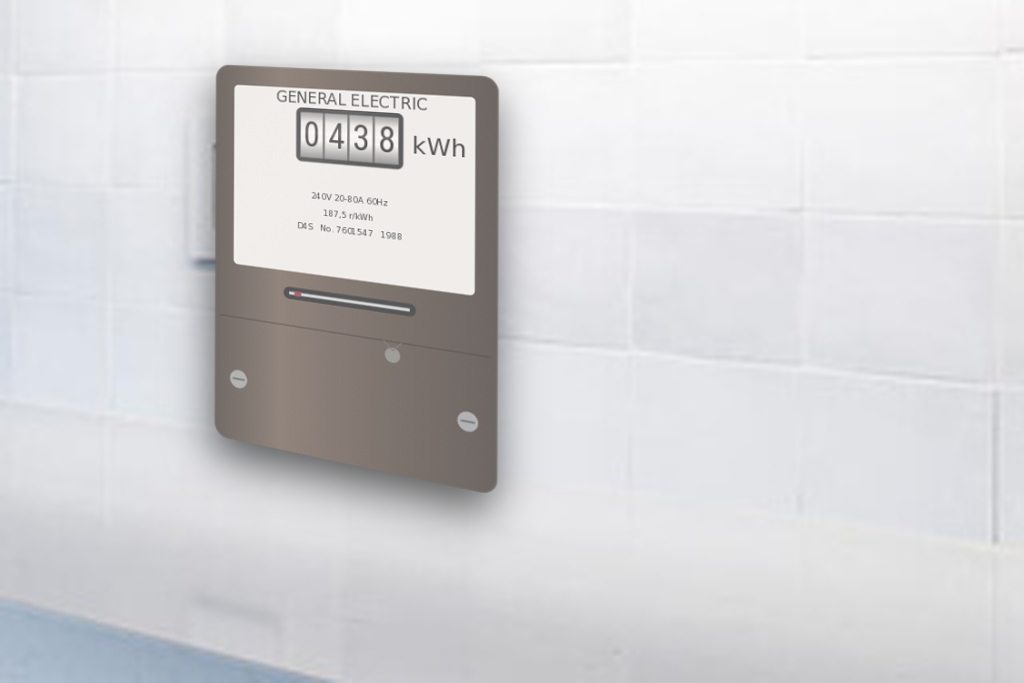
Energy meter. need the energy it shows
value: 438 kWh
